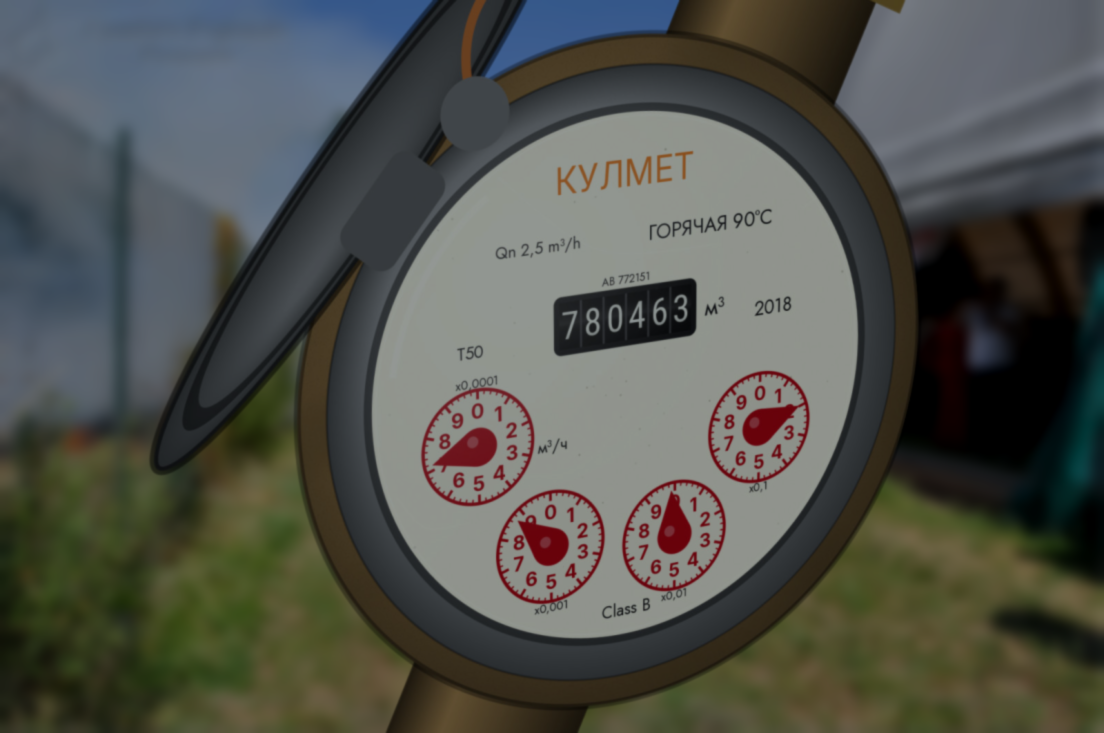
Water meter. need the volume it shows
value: 780463.1987 m³
